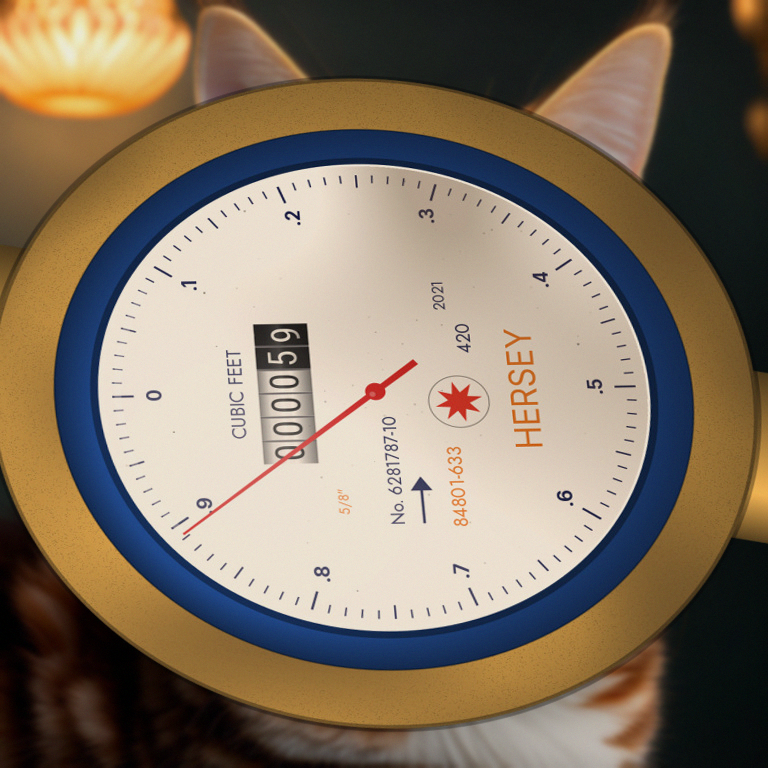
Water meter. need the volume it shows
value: 58.89 ft³
